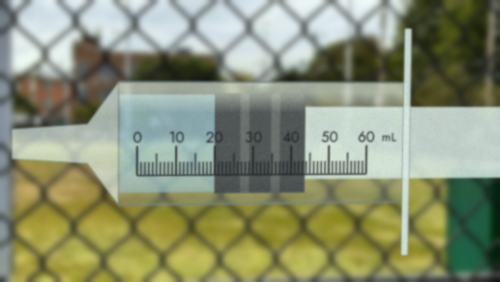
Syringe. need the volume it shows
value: 20 mL
